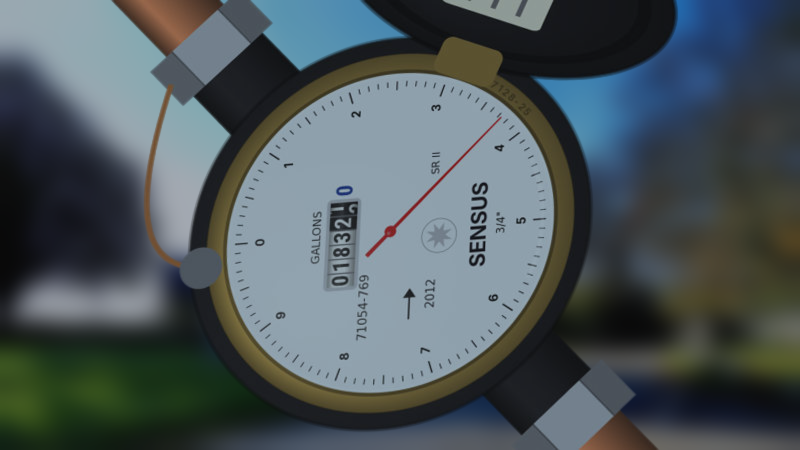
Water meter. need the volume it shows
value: 183213.7 gal
